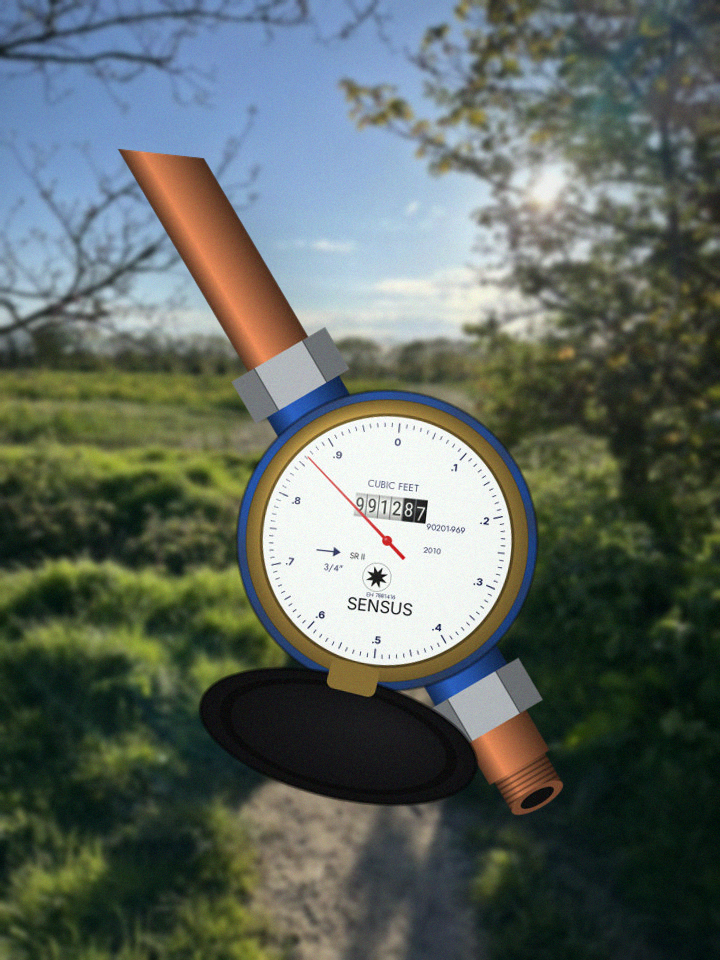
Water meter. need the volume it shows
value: 991286.86 ft³
